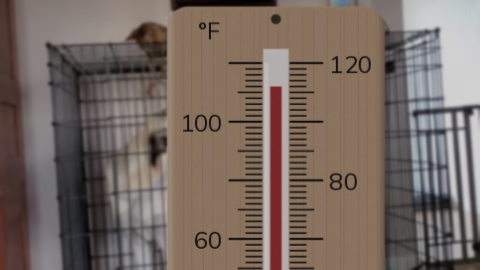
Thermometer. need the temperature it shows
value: 112 °F
